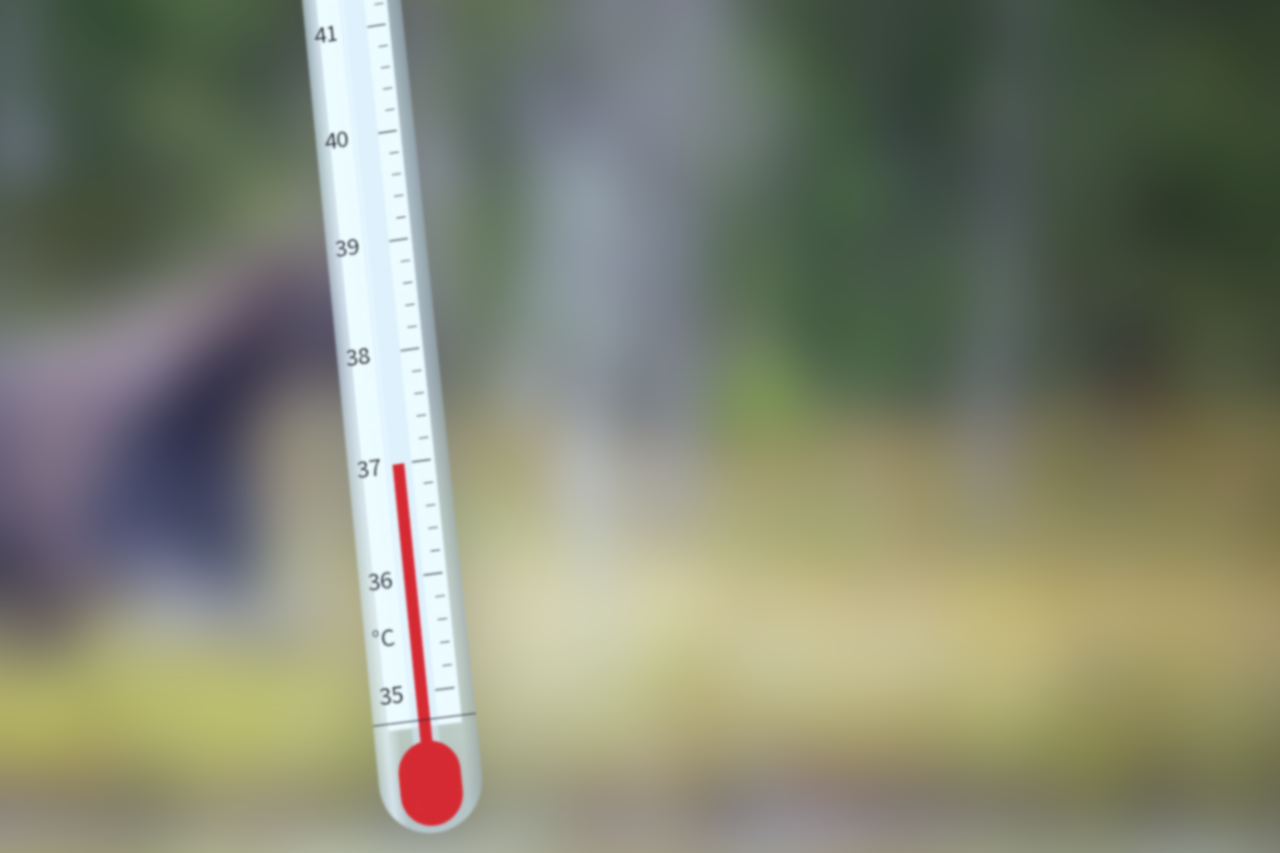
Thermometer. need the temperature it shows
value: 37 °C
